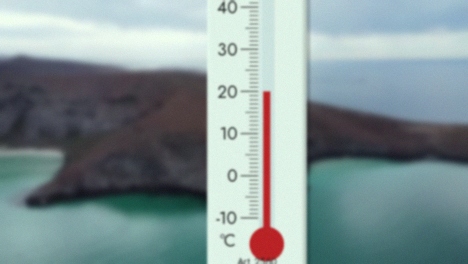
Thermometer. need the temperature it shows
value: 20 °C
